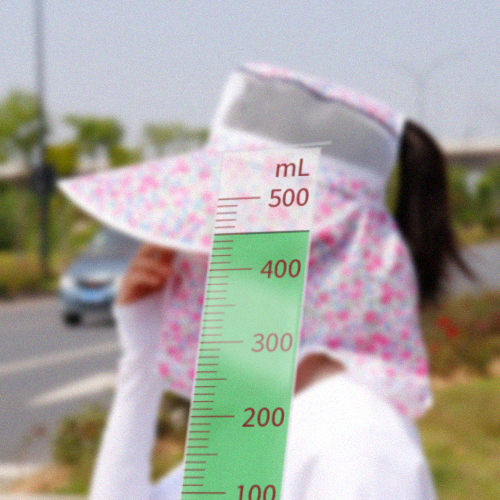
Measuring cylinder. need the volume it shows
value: 450 mL
